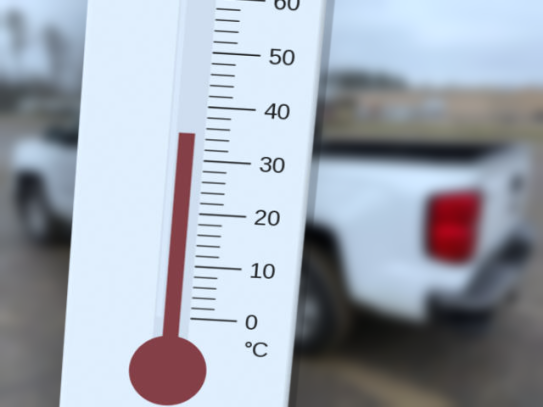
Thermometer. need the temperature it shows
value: 35 °C
